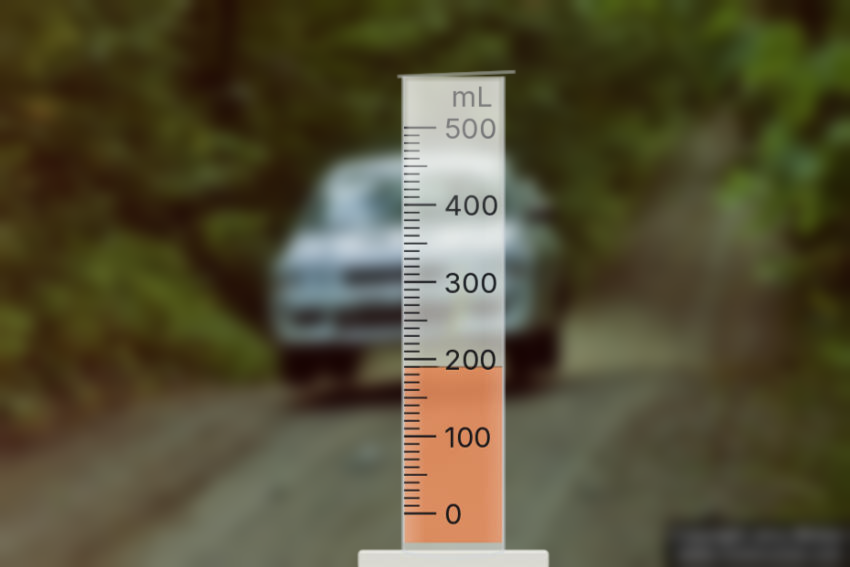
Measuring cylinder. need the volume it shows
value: 190 mL
